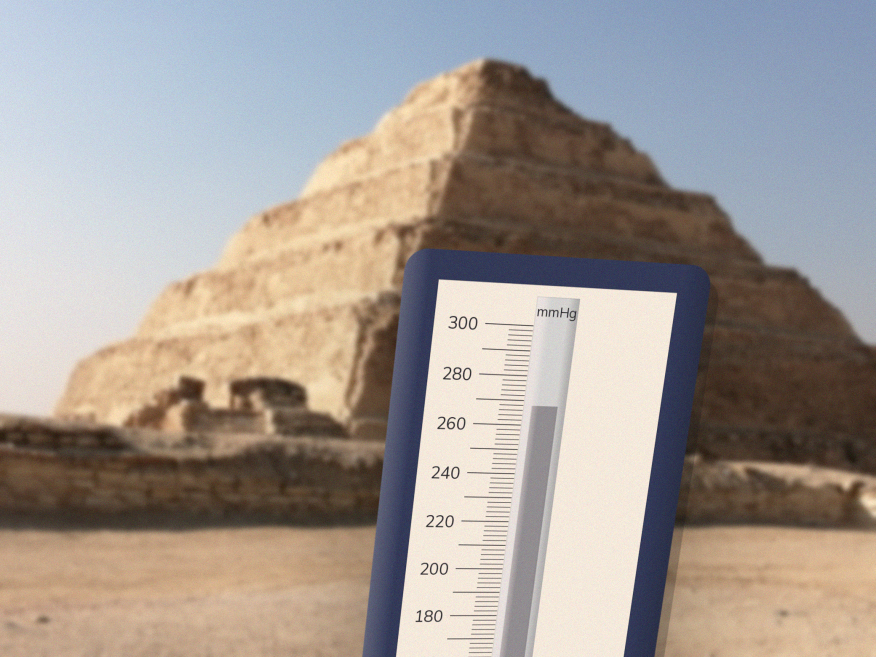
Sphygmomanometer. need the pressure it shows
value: 268 mmHg
